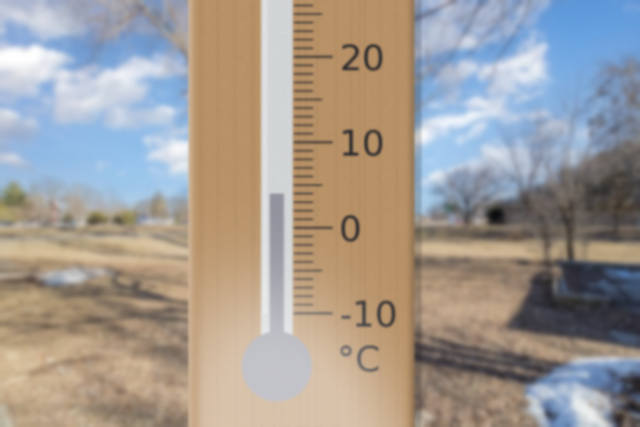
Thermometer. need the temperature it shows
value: 4 °C
